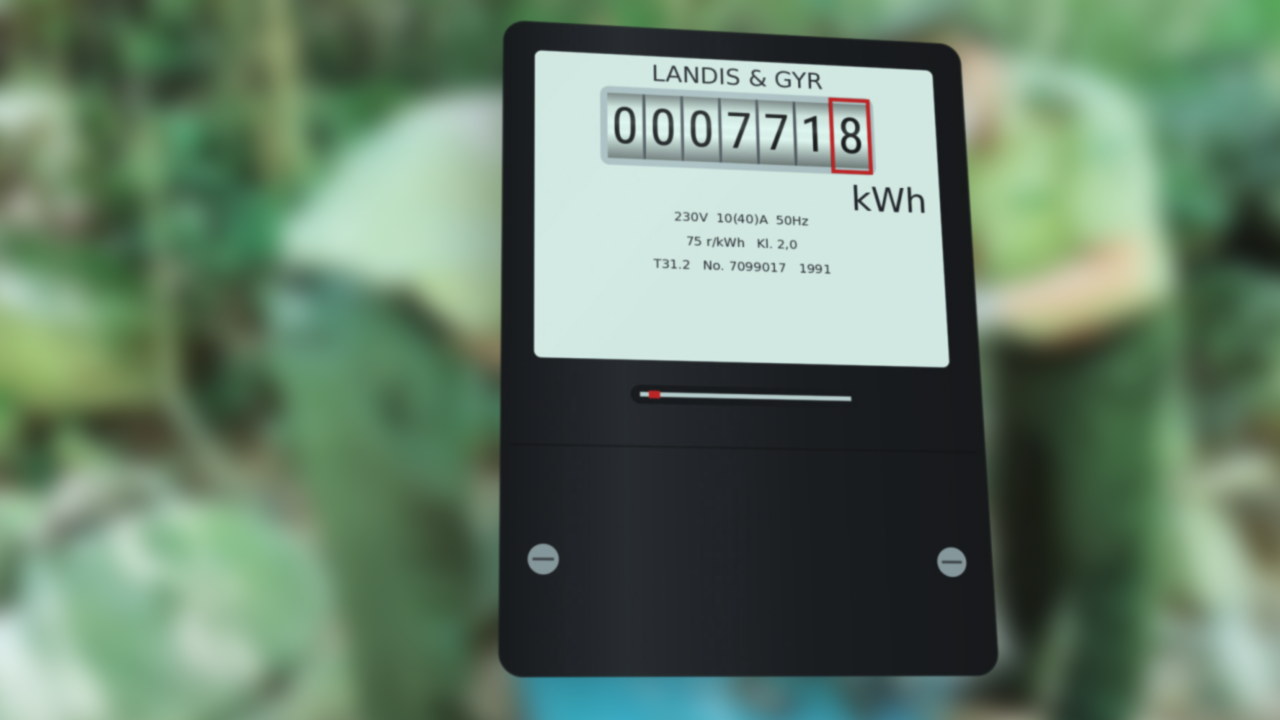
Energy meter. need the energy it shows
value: 771.8 kWh
